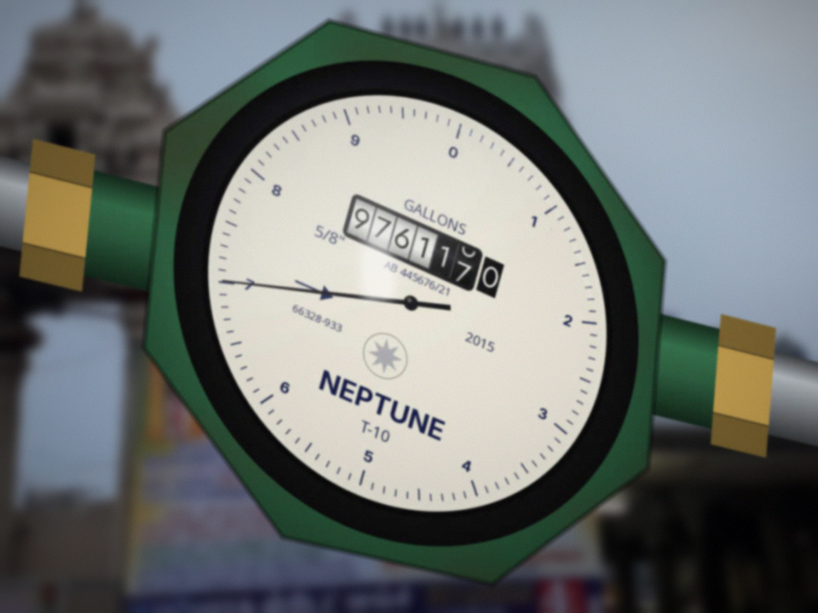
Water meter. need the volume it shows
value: 9761167.0 gal
